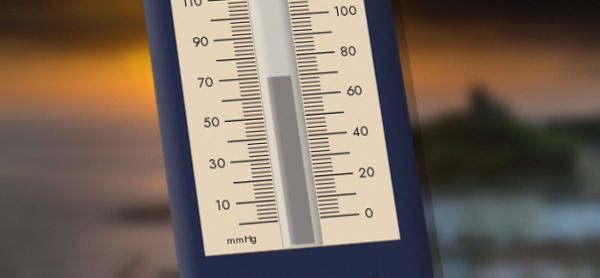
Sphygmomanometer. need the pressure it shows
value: 70 mmHg
